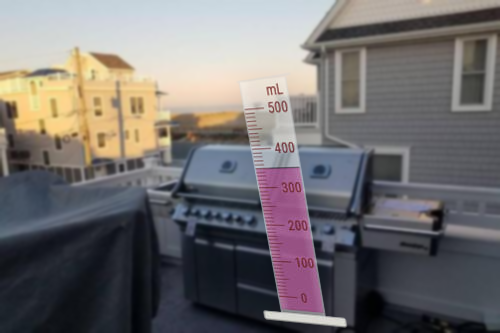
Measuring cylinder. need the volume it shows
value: 350 mL
